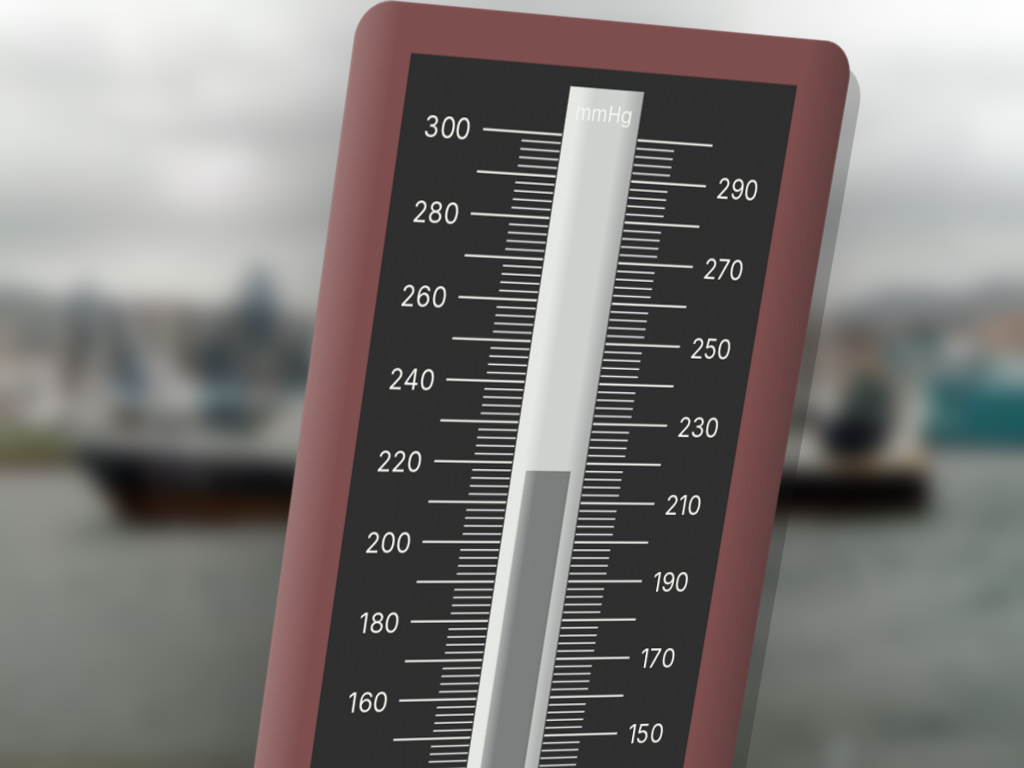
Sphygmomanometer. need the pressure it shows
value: 218 mmHg
